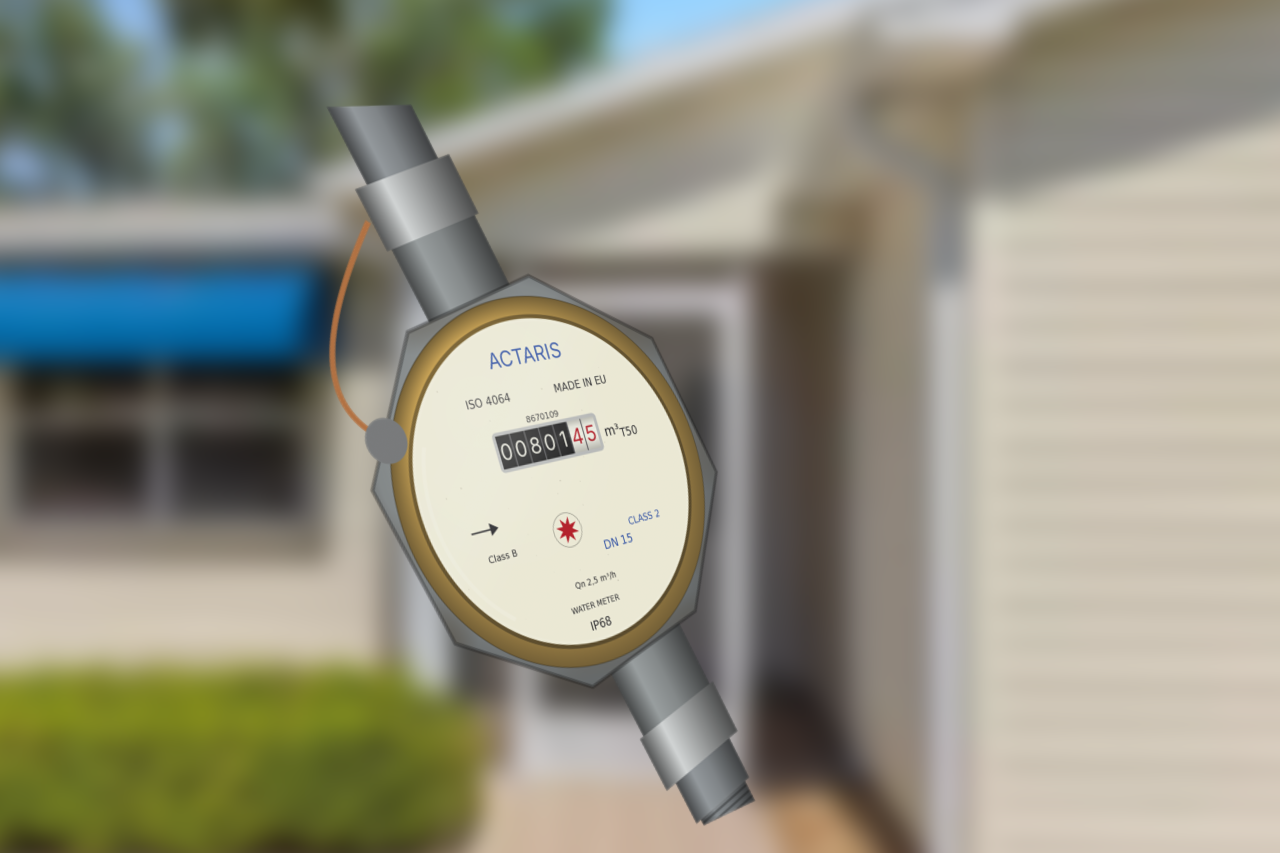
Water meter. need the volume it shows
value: 801.45 m³
